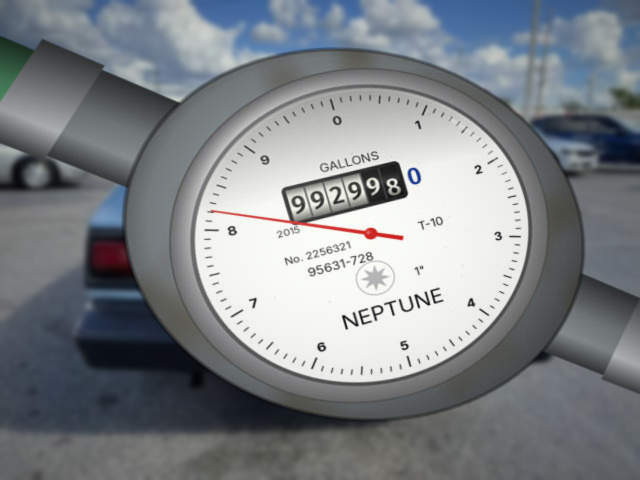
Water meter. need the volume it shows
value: 9929978.2 gal
